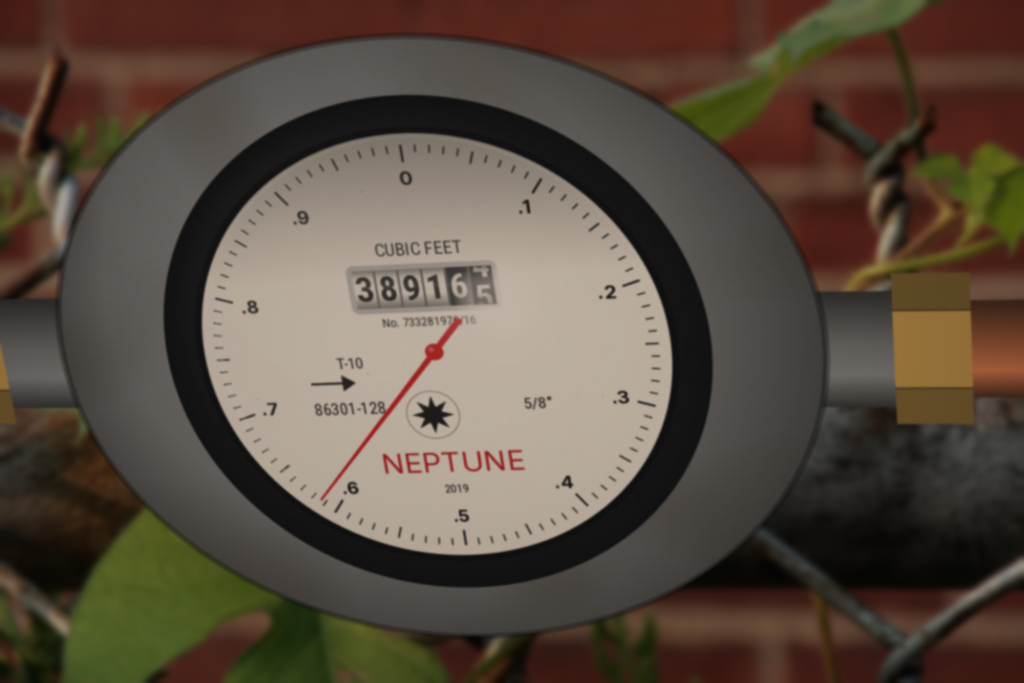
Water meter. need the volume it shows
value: 389164.61 ft³
